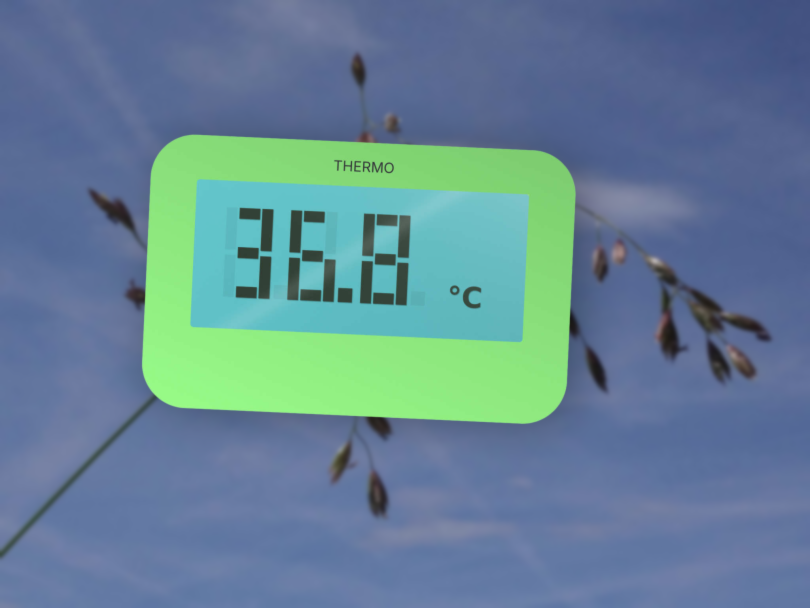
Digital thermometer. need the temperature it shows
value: 36.8 °C
